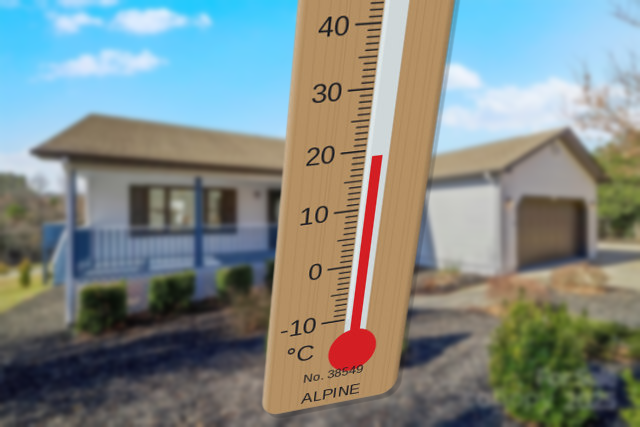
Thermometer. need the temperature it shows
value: 19 °C
